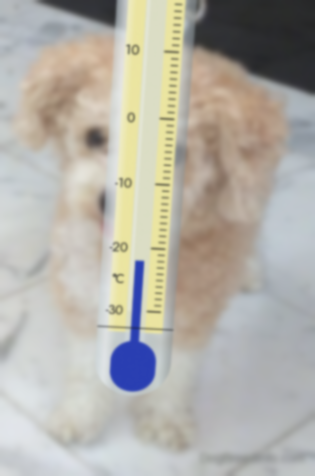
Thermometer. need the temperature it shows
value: -22 °C
